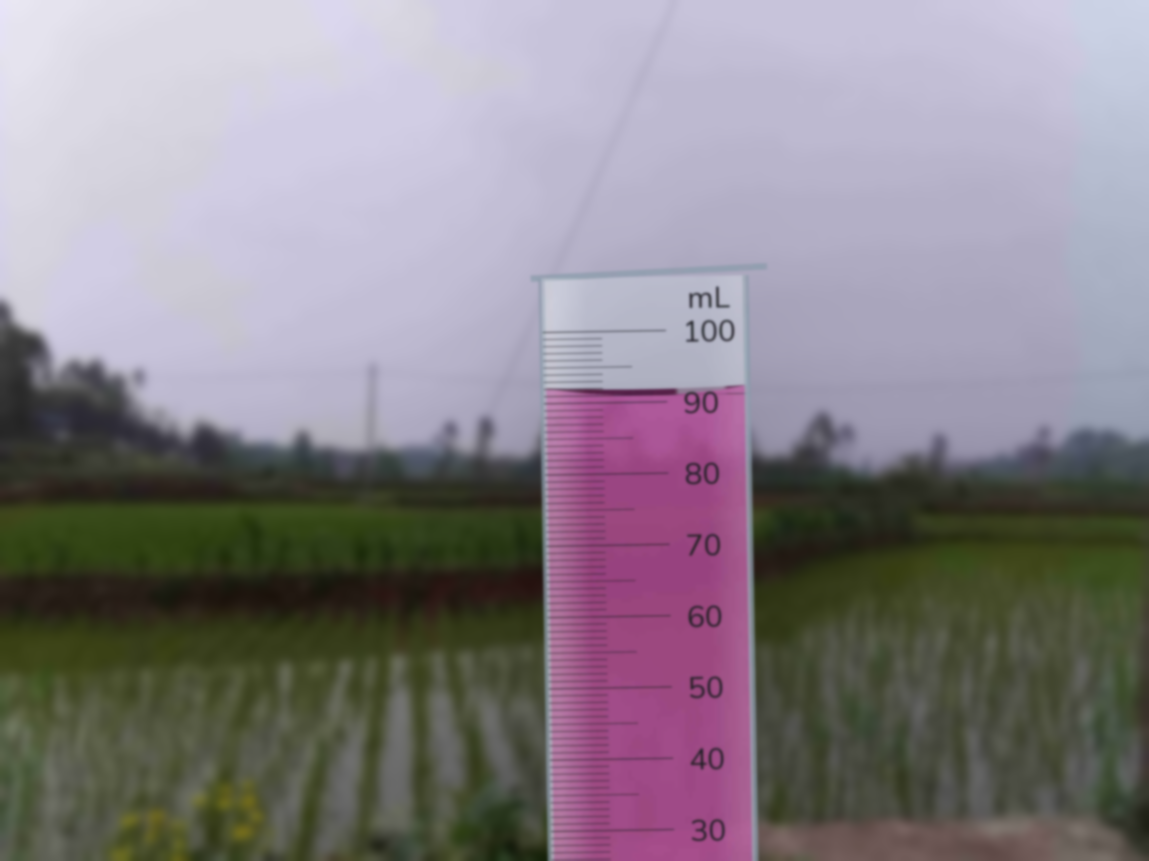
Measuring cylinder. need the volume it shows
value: 91 mL
